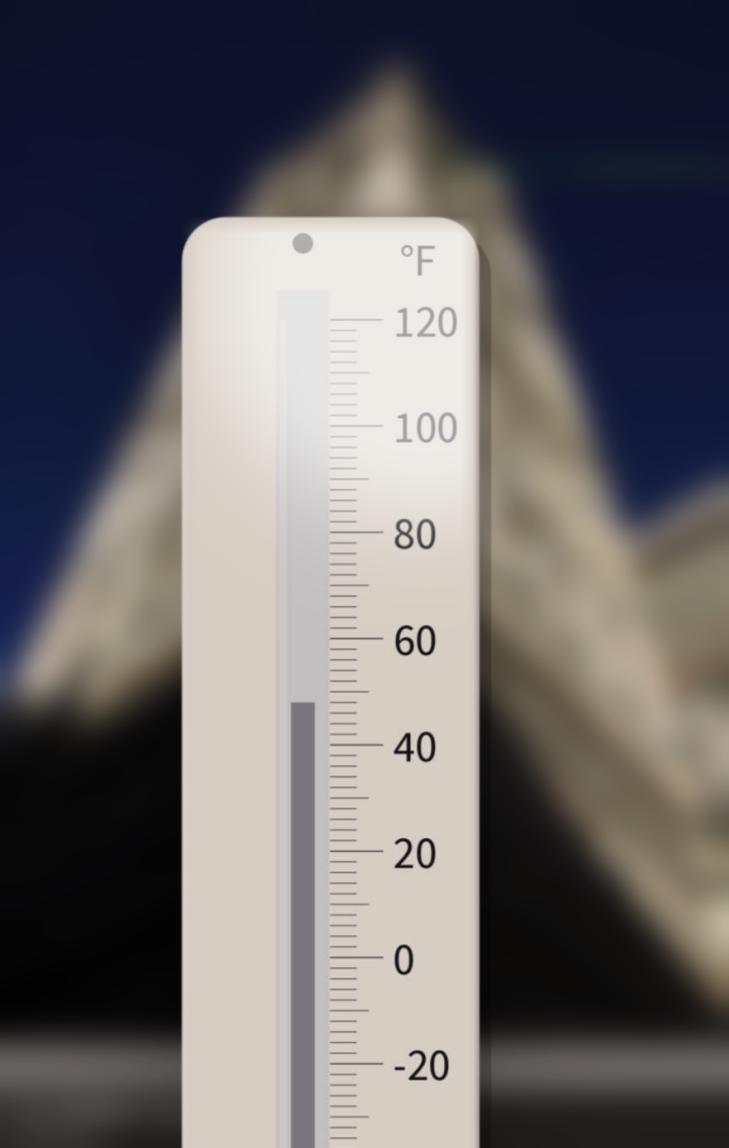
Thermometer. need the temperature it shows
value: 48 °F
